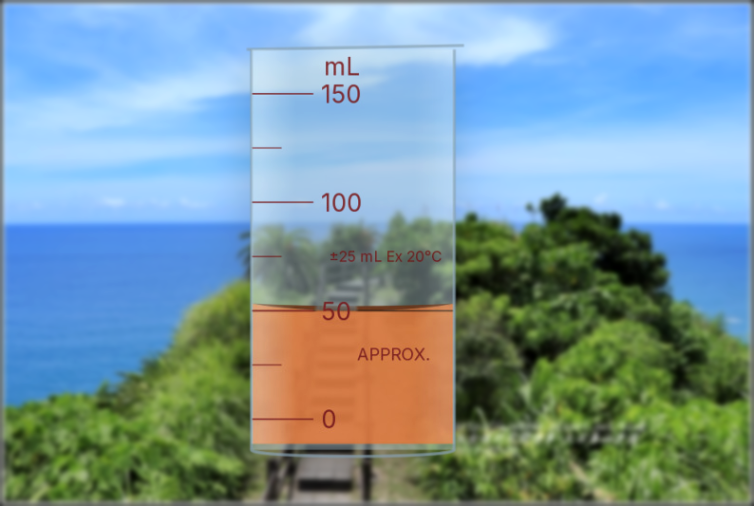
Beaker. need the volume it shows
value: 50 mL
